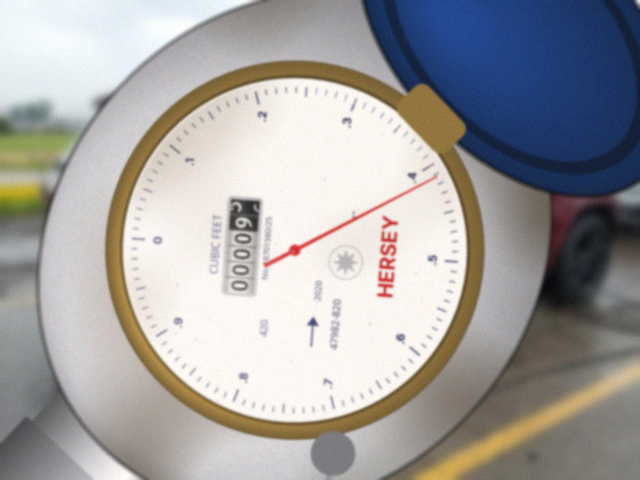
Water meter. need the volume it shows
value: 95.41 ft³
